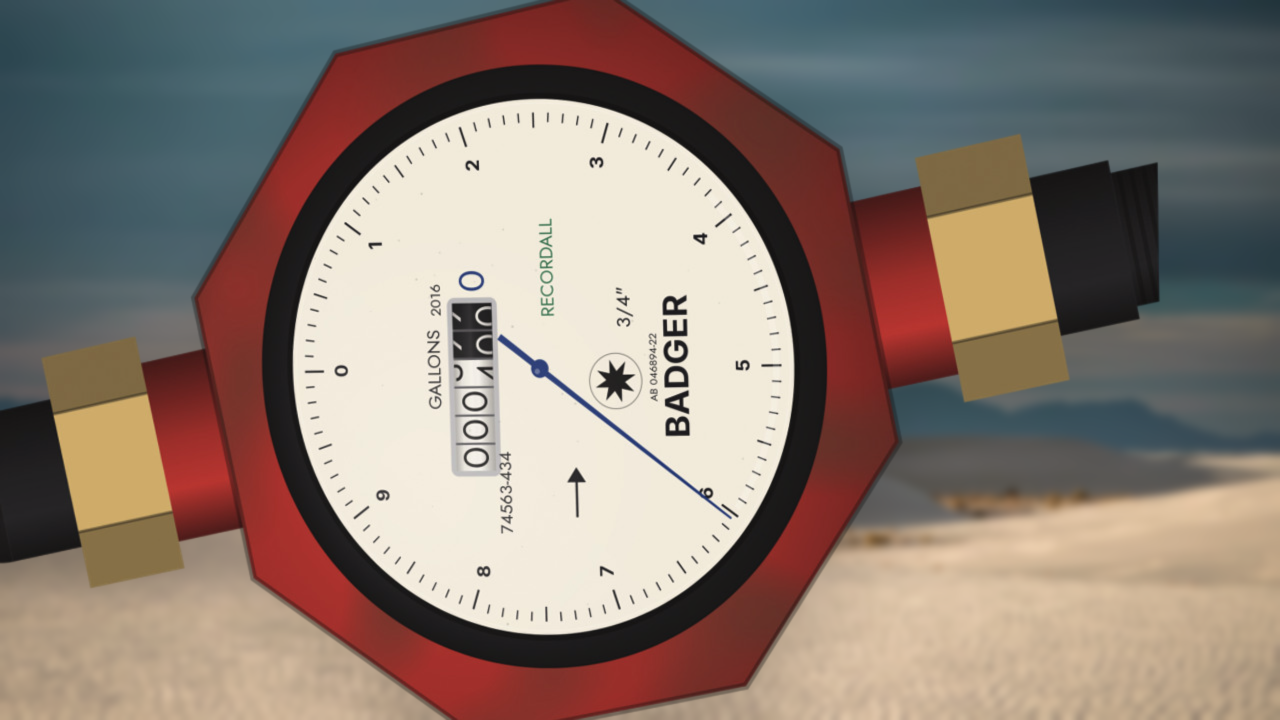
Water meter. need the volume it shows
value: 3996.0 gal
